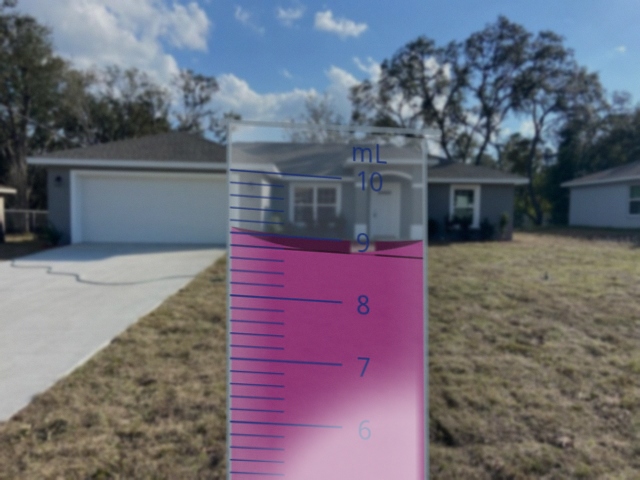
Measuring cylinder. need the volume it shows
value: 8.8 mL
